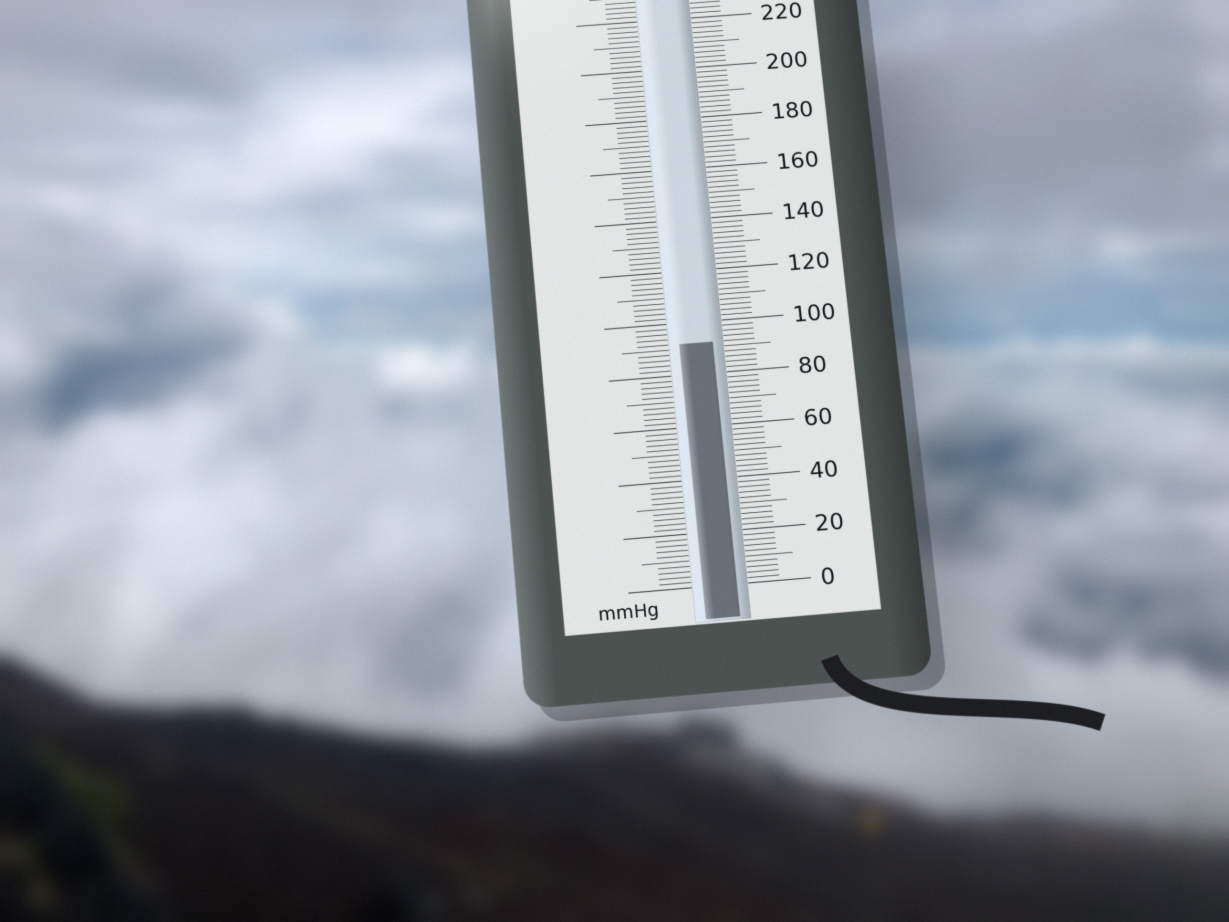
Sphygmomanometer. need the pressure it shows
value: 92 mmHg
